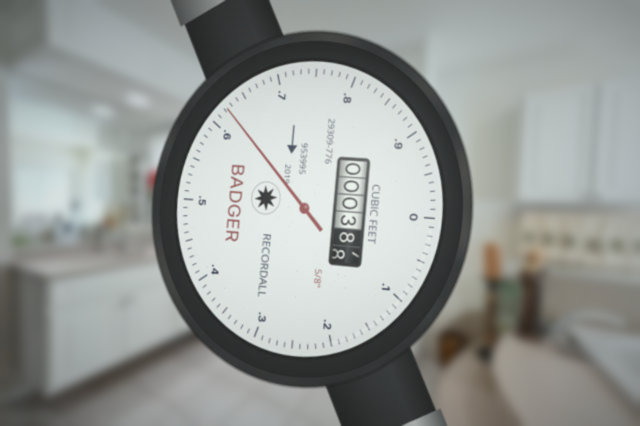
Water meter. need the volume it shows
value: 387.62 ft³
